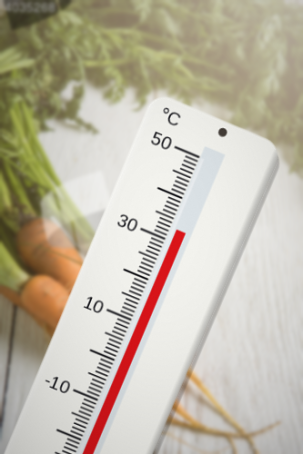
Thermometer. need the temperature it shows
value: 33 °C
